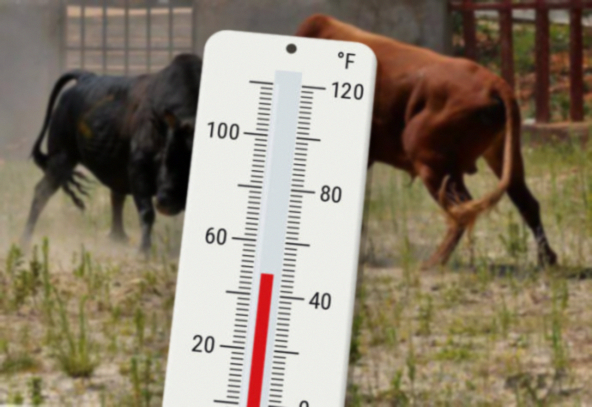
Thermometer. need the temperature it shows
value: 48 °F
